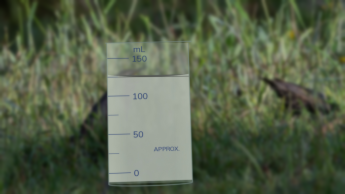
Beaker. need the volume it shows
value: 125 mL
